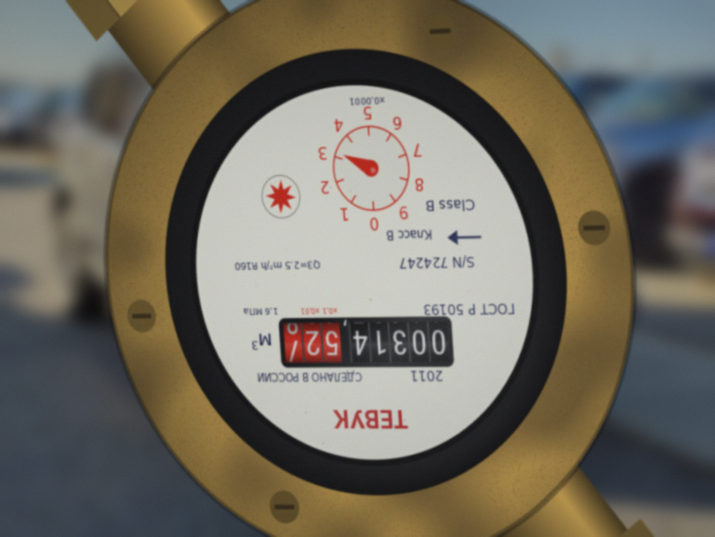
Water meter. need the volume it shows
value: 314.5273 m³
